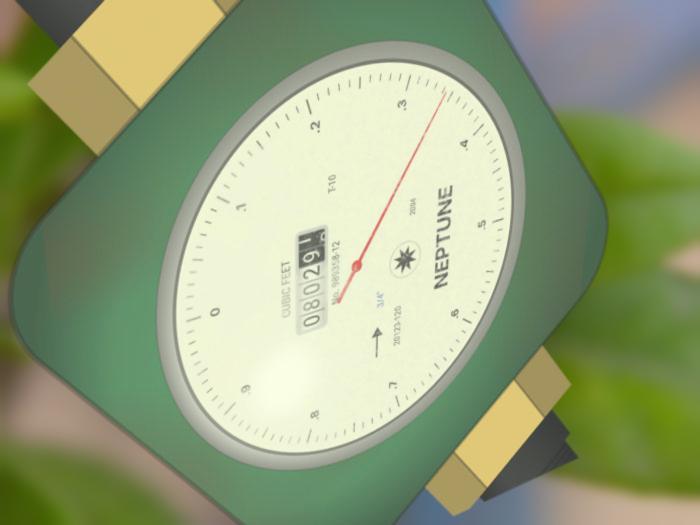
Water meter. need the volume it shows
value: 80291.34 ft³
